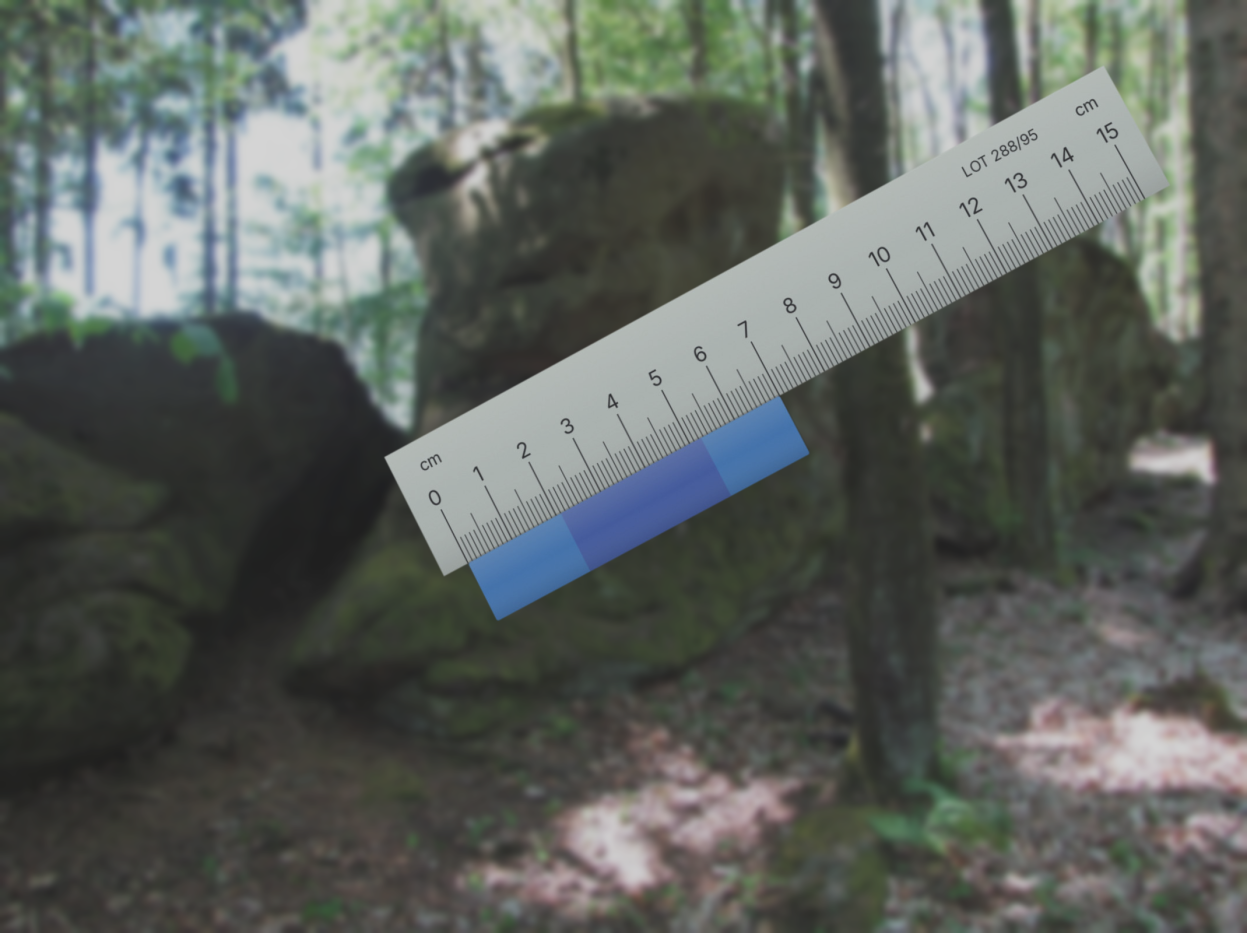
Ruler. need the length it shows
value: 7 cm
